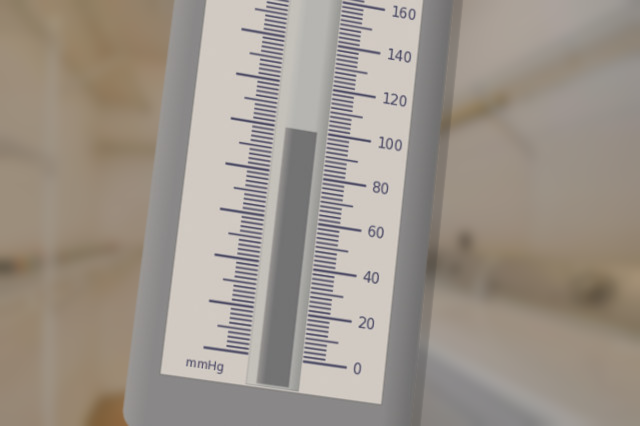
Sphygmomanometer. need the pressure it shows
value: 100 mmHg
